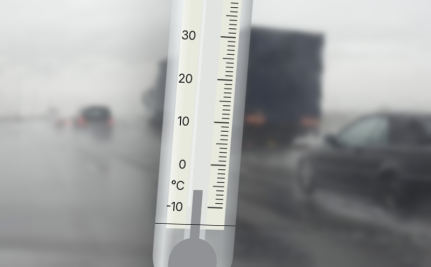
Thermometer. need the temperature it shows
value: -6 °C
